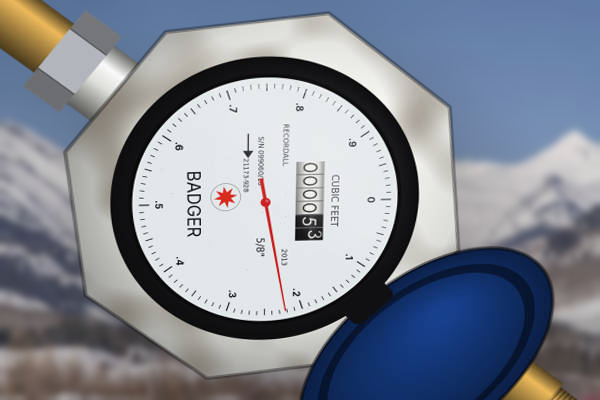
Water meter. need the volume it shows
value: 53.22 ft³
